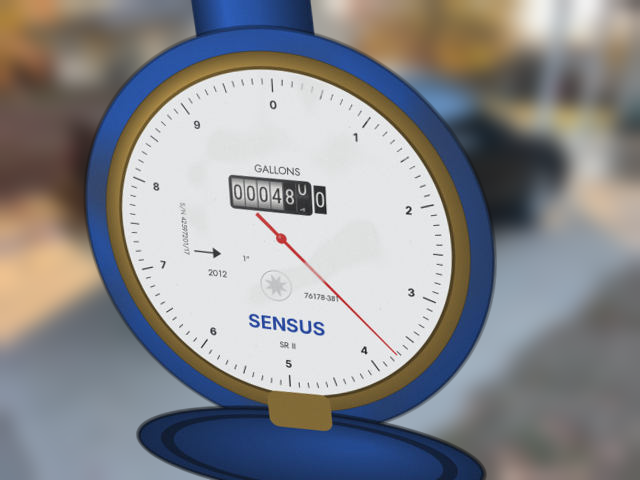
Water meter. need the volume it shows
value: 4803.7 gal
